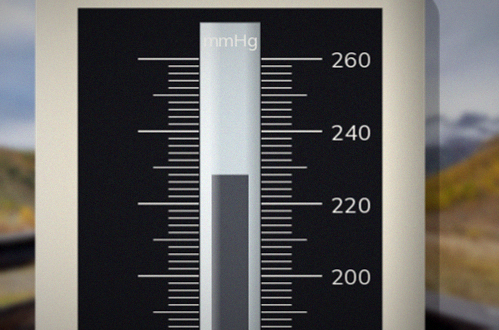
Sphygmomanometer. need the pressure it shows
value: 228 mmHg
